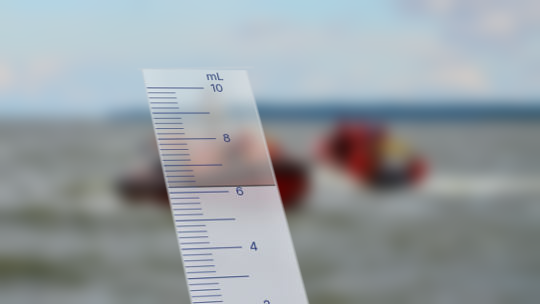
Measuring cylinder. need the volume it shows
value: 6.2 mL
